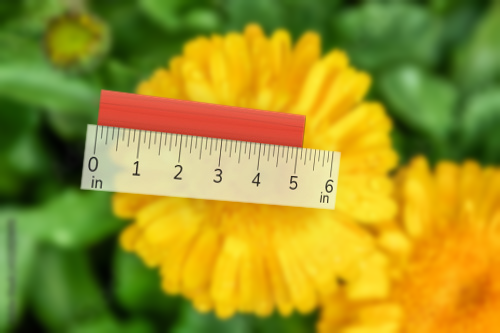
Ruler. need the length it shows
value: 5.125 in
